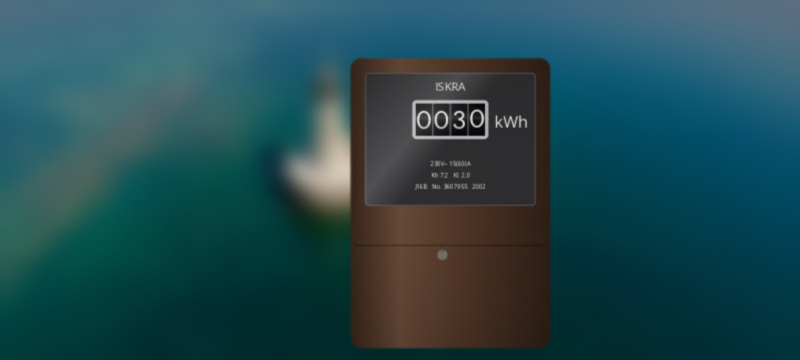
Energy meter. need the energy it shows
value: 30 kWh
